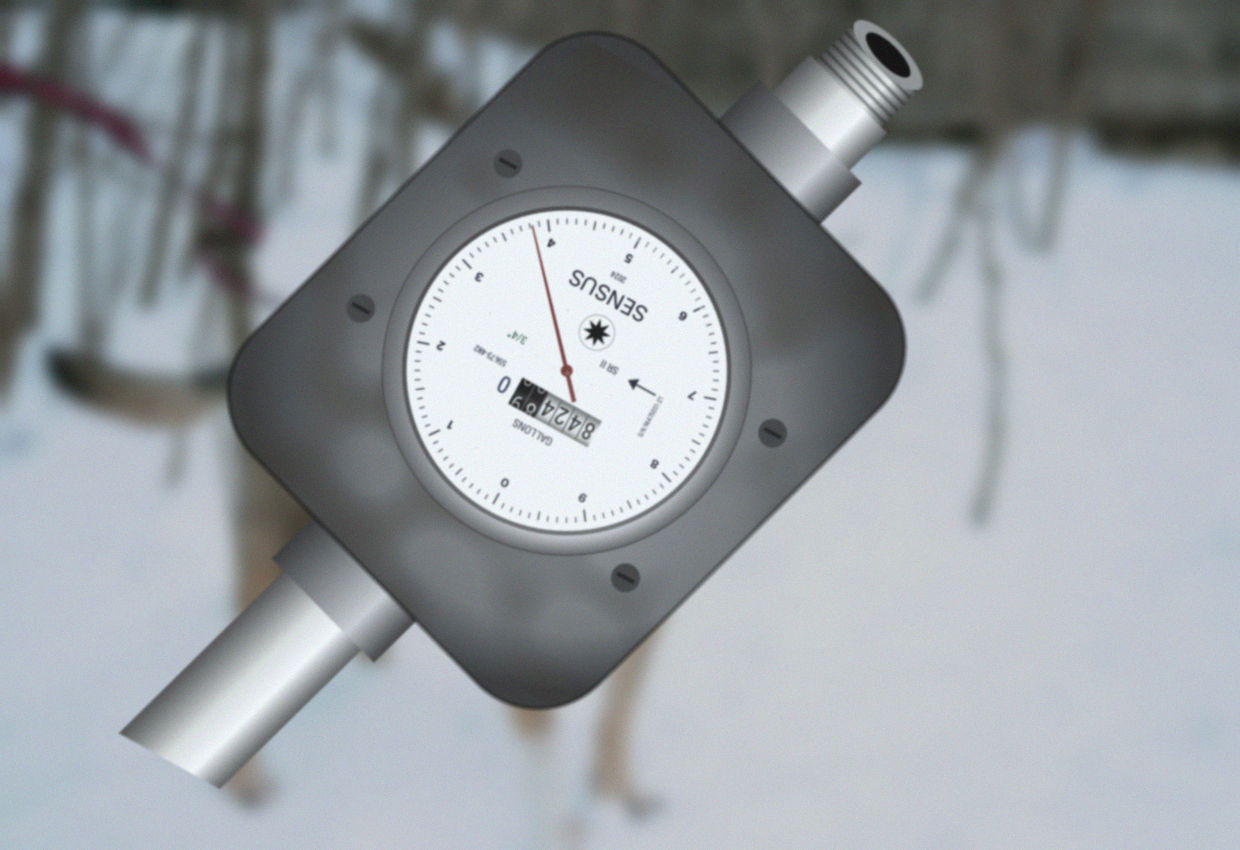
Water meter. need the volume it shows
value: 8424893.8 gal
